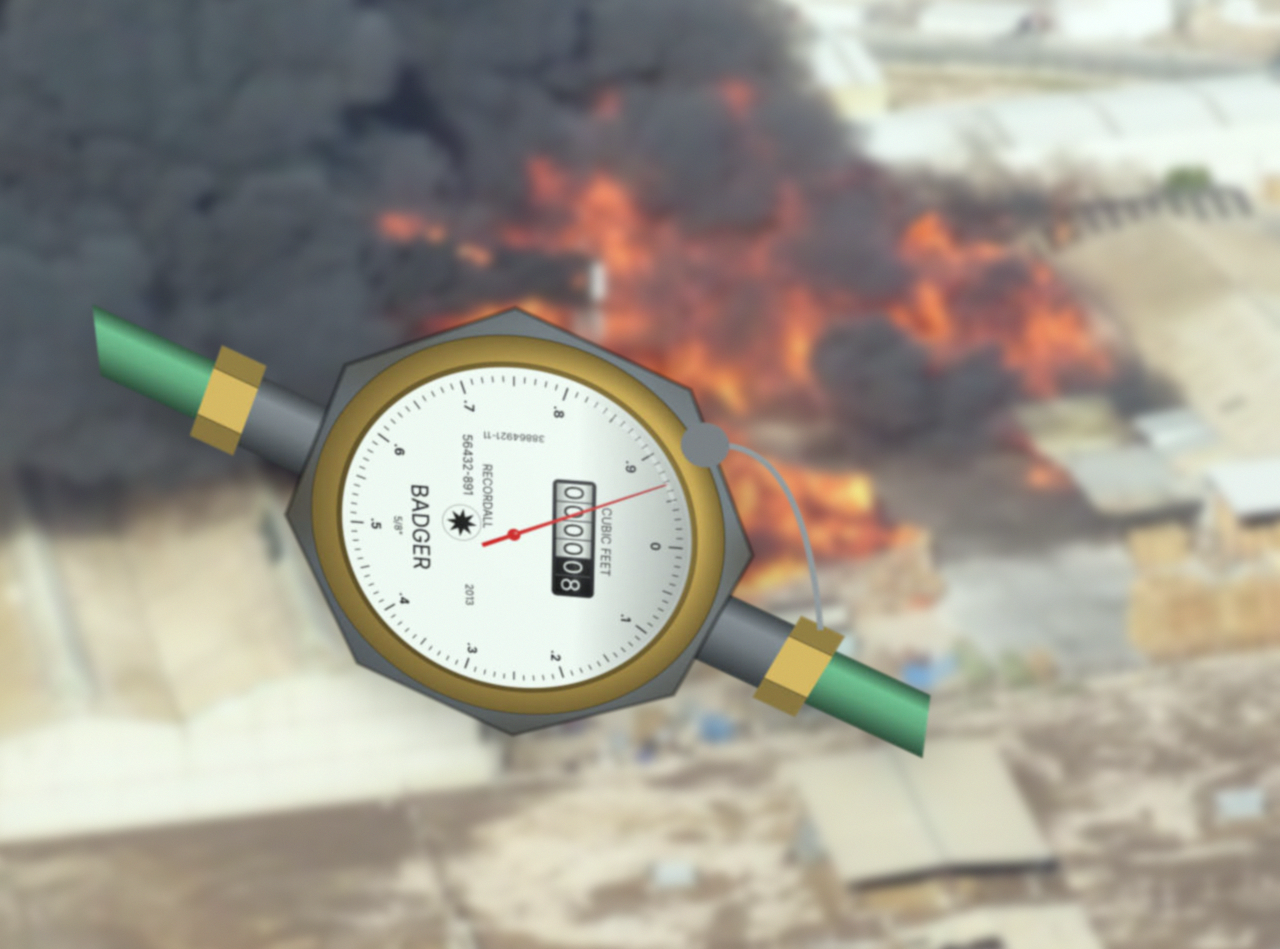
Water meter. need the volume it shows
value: 7.93 ft³
